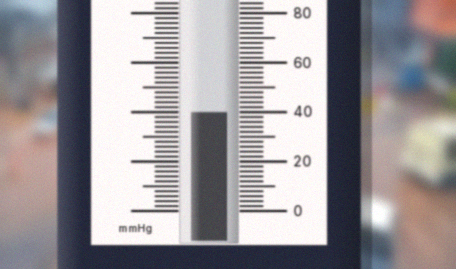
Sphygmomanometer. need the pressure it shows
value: 40 mmHg
